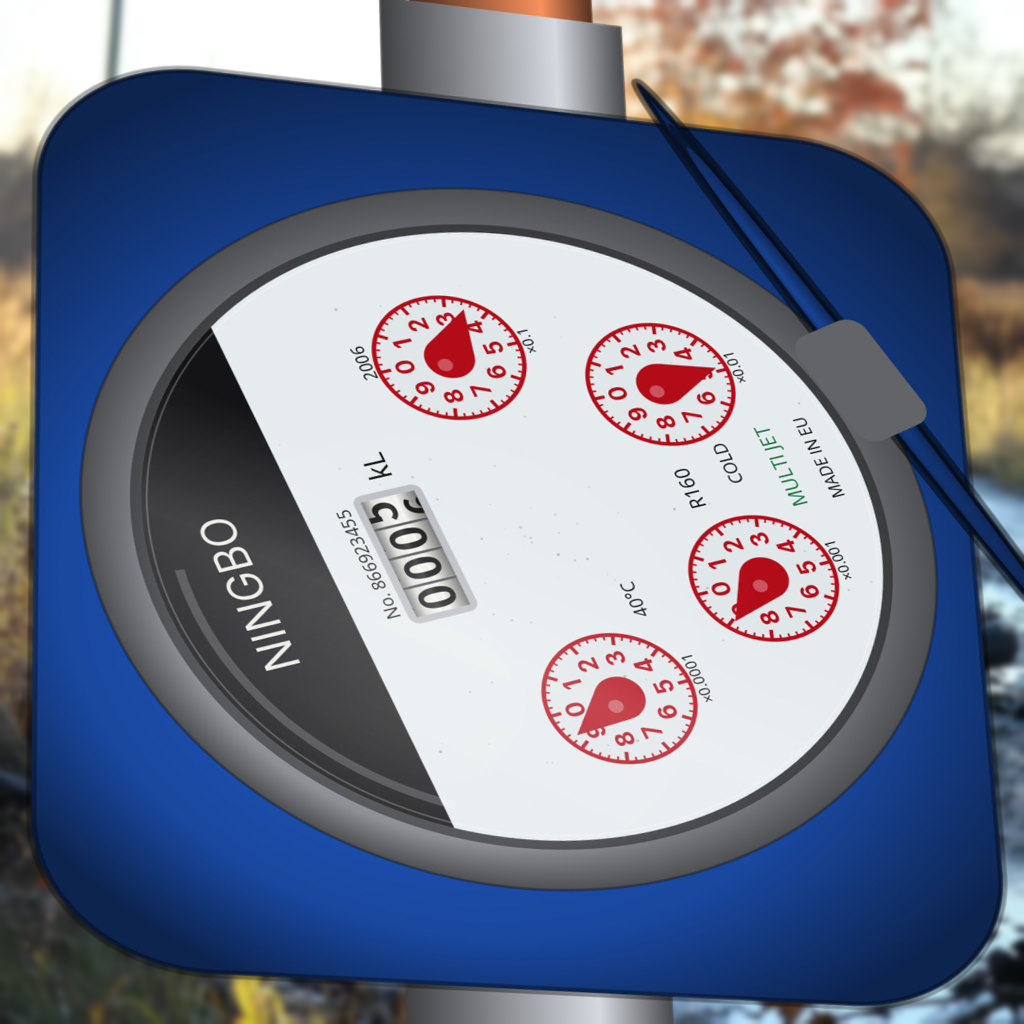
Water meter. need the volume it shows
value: 5.3489 kL
